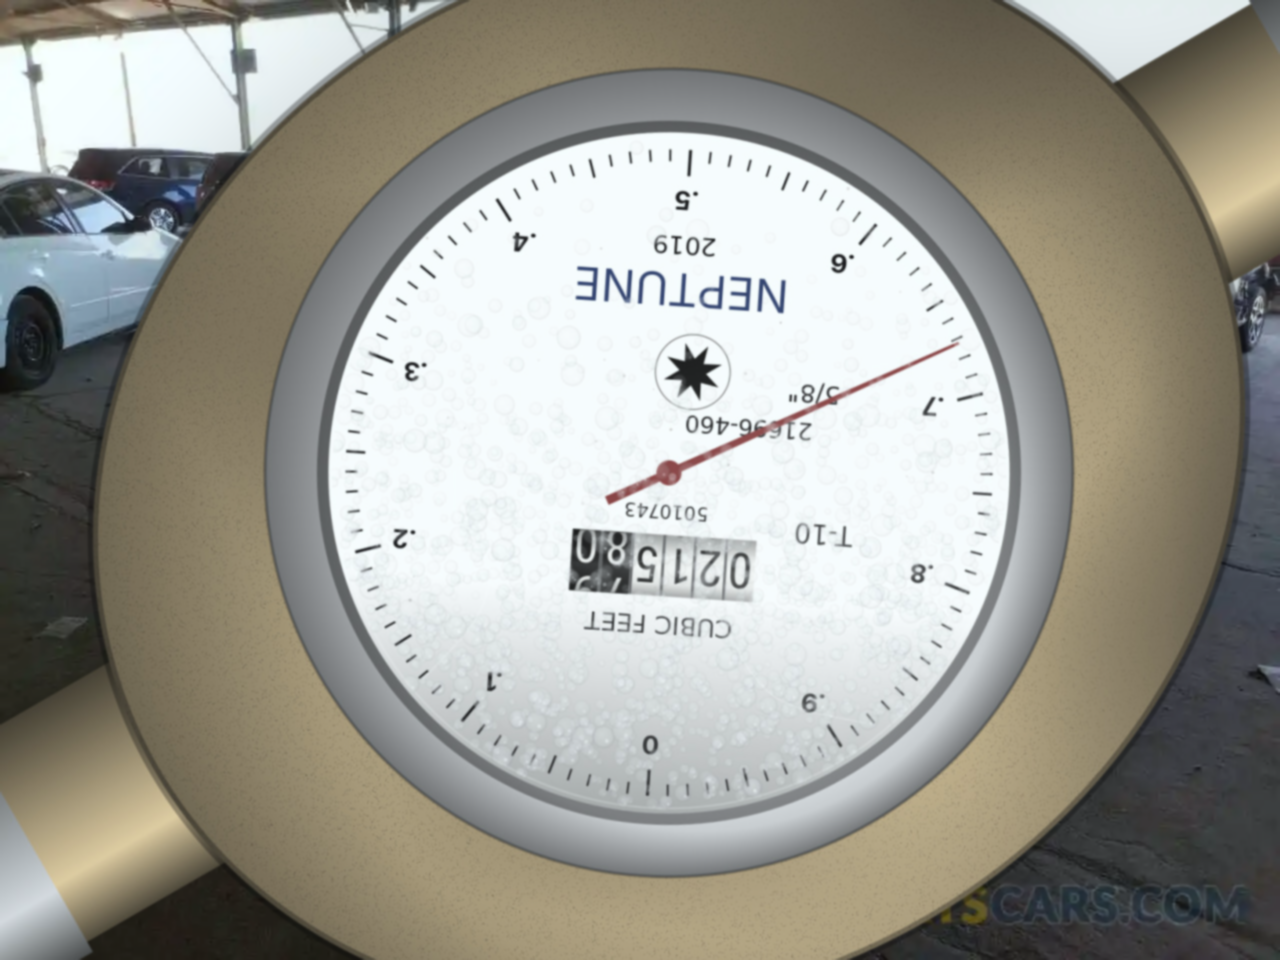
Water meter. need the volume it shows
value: 21579.67 ft³
